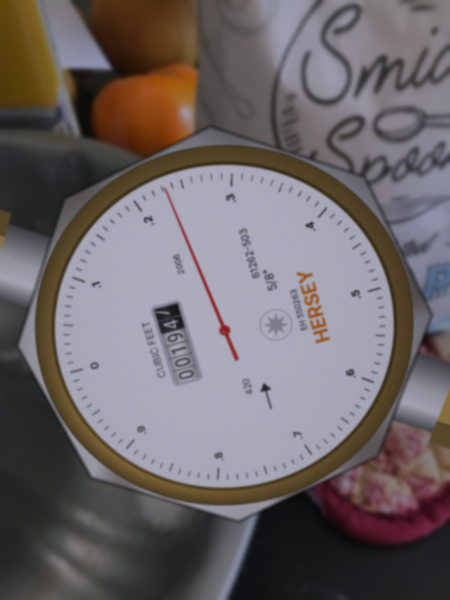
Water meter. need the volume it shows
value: 1947.23 ft³
